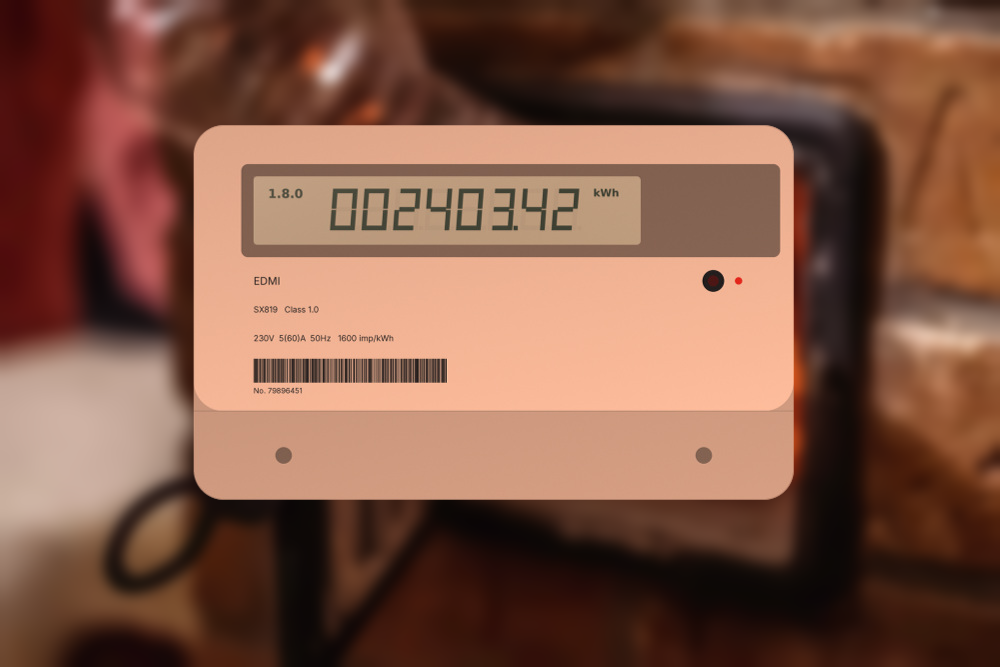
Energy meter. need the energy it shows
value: 2403.42 kWh
